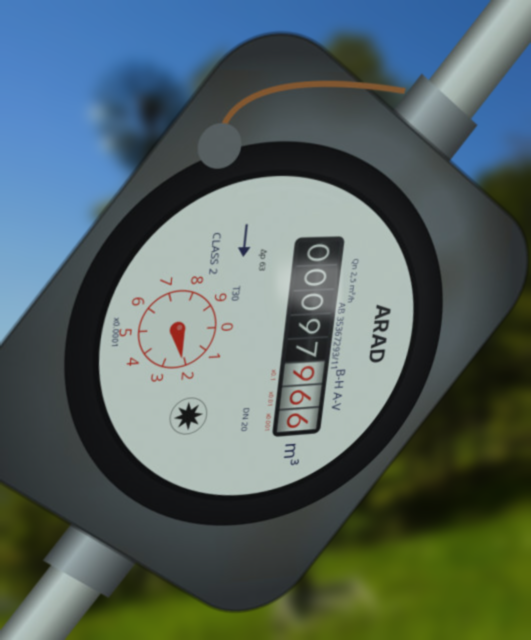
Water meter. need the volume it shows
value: 97.9662 m³
